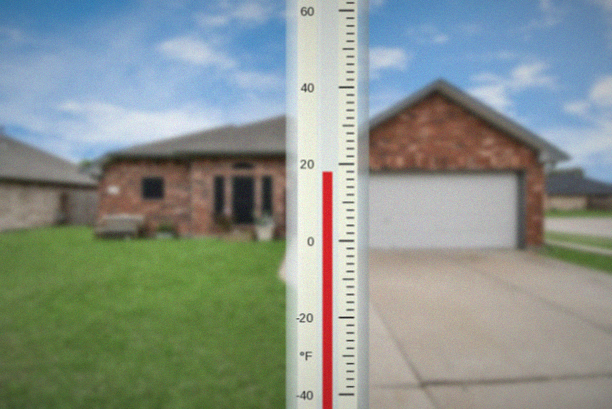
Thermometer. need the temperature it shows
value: 18 °F
